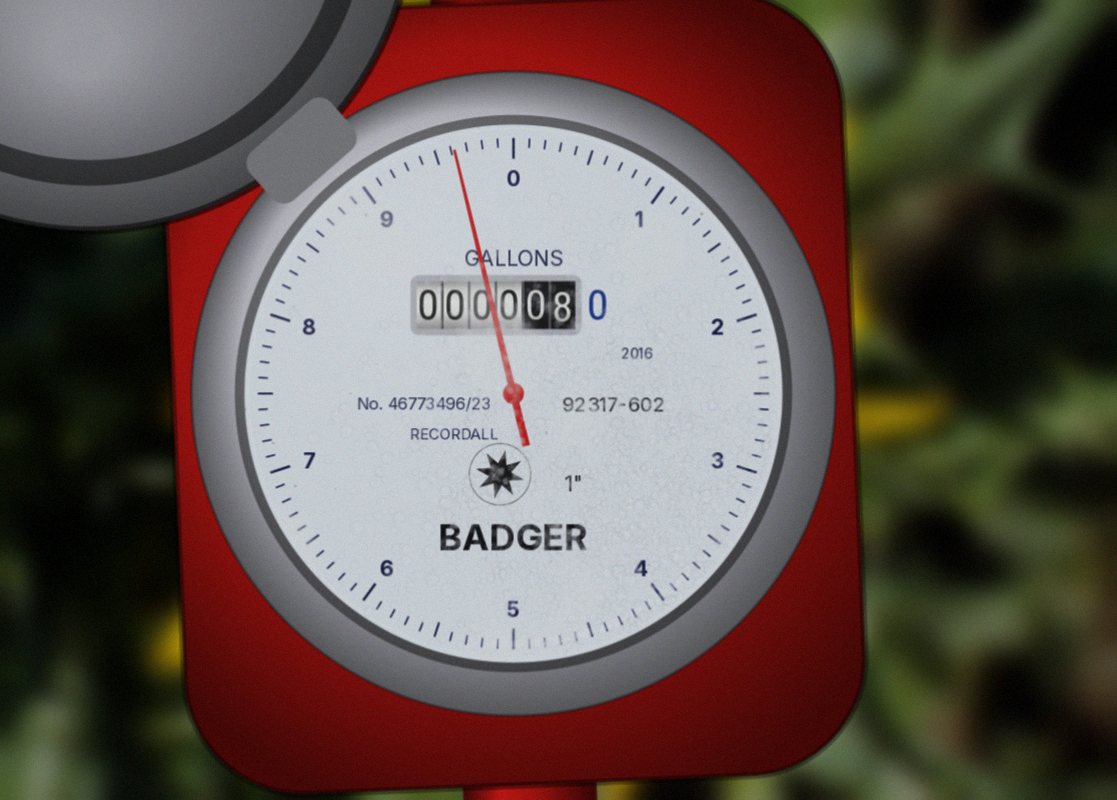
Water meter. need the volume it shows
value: 79.6 gal
